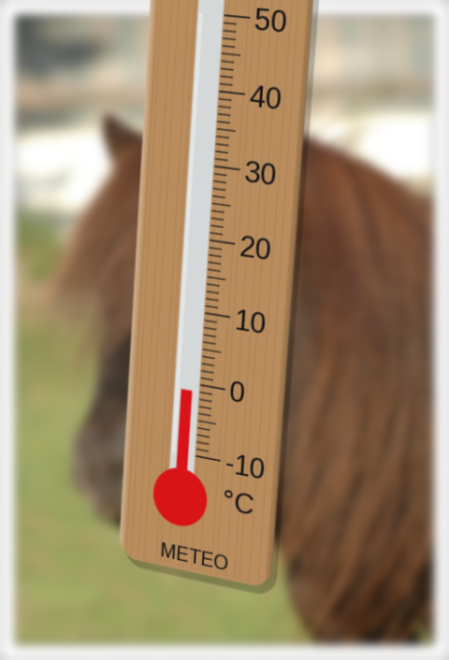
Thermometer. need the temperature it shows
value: -1 °C
